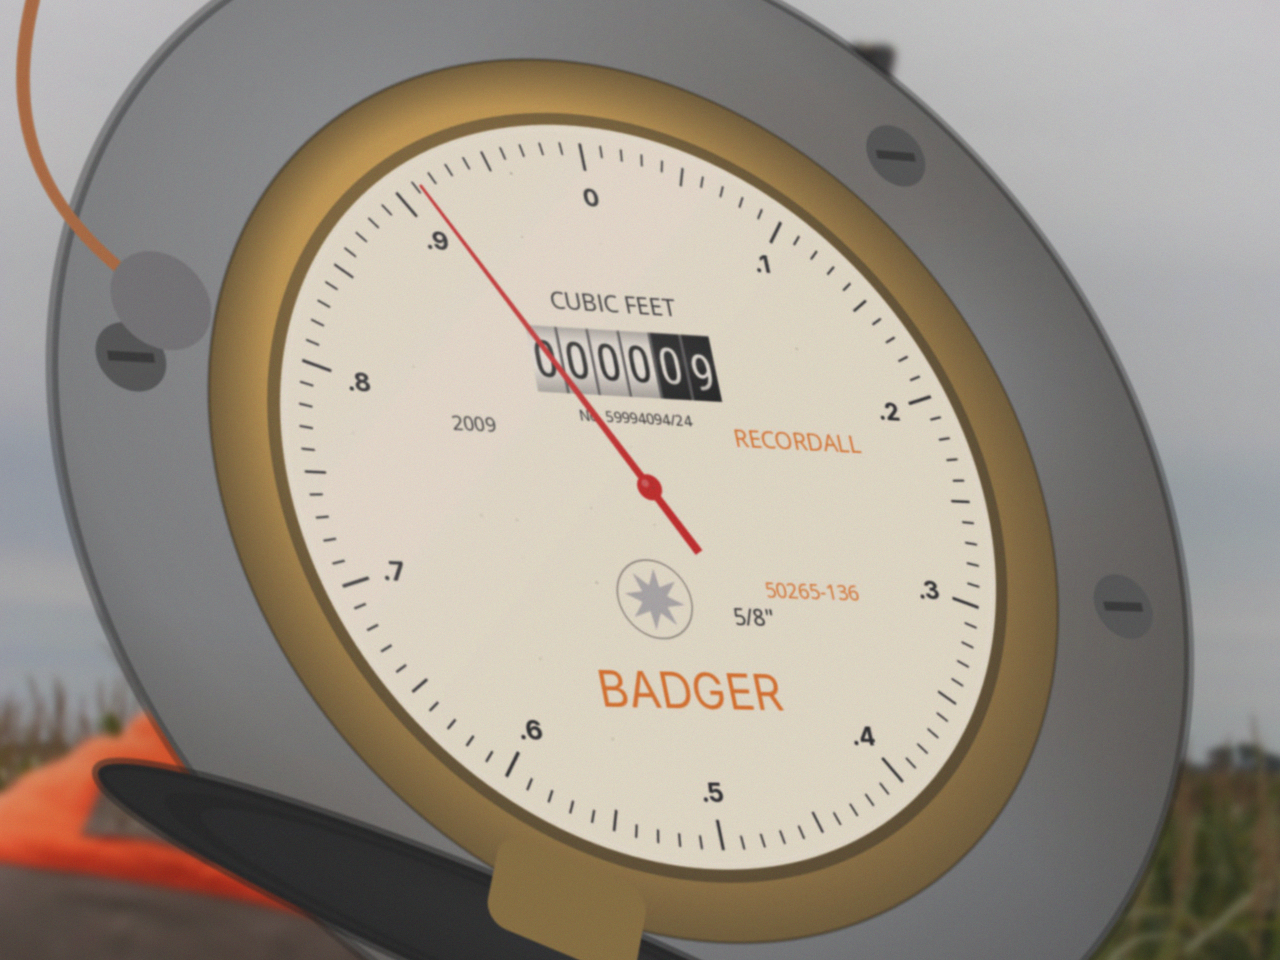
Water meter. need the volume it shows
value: 8.91 ft³
